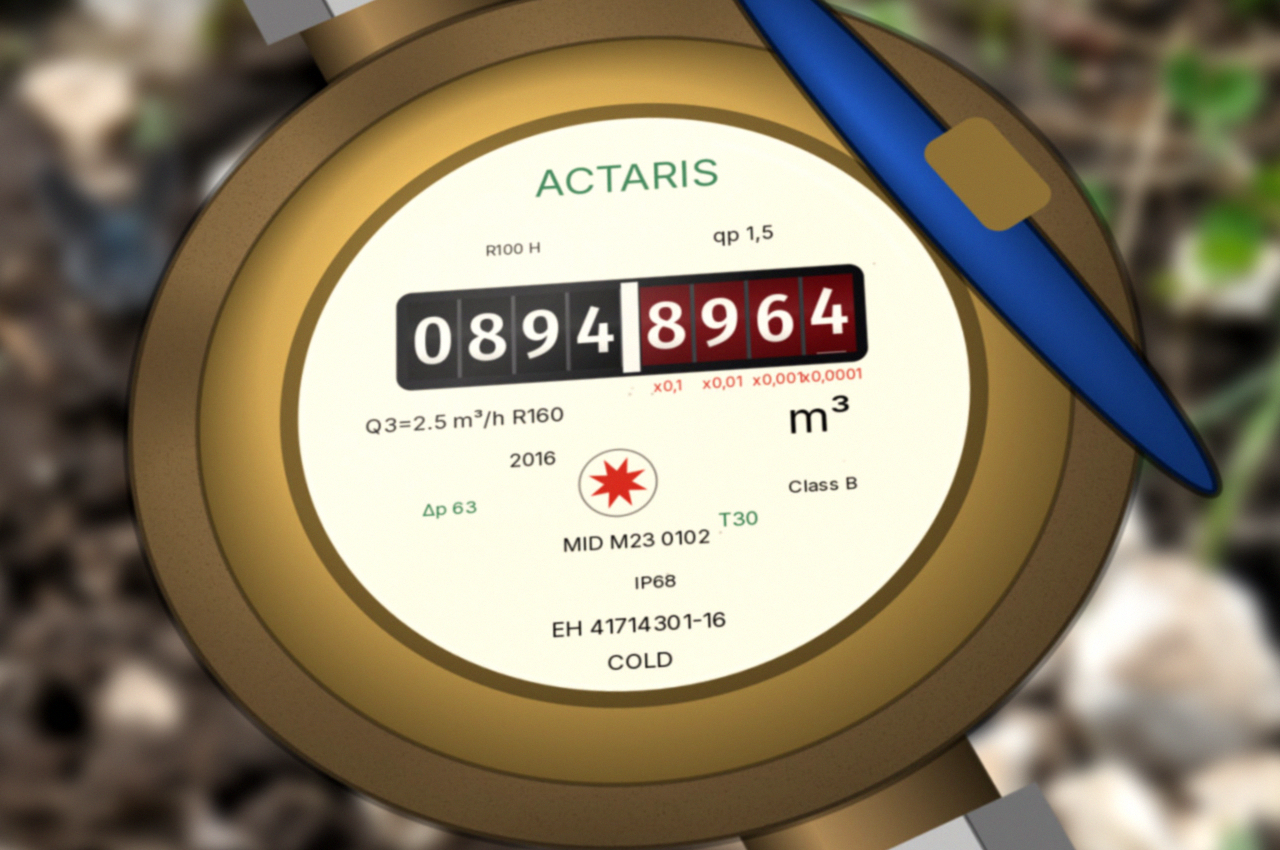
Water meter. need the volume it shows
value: 894.8964 m³
